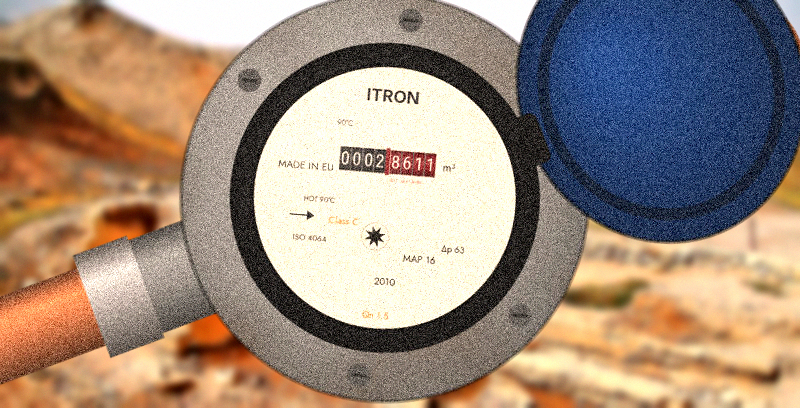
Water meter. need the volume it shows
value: 2.8611 m³
